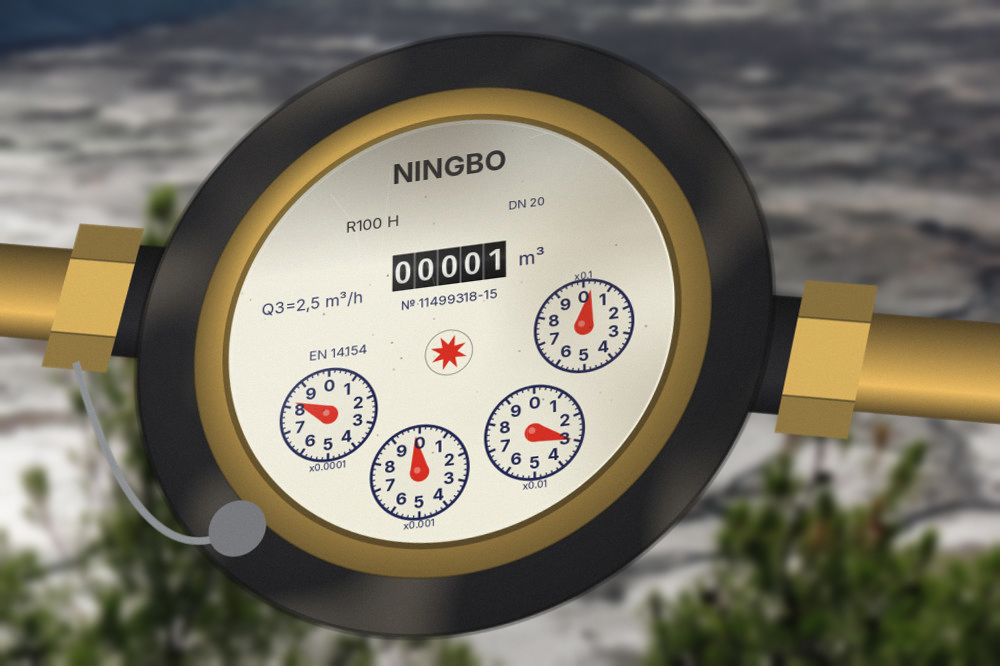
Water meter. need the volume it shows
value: 1.0298 m³
